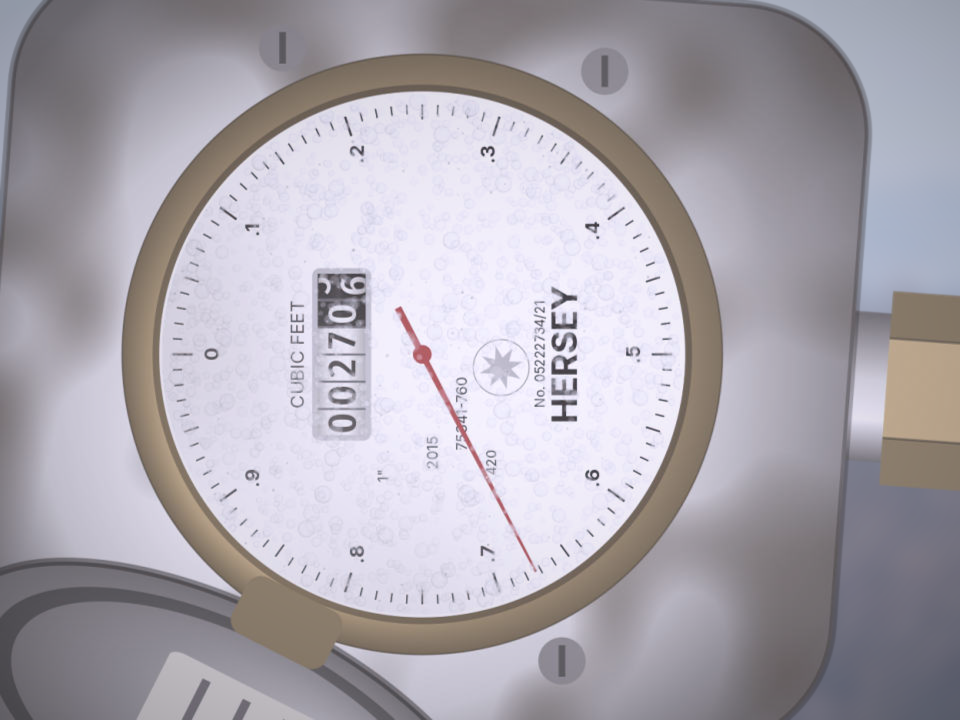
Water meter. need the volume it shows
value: 2705.67 ft³
